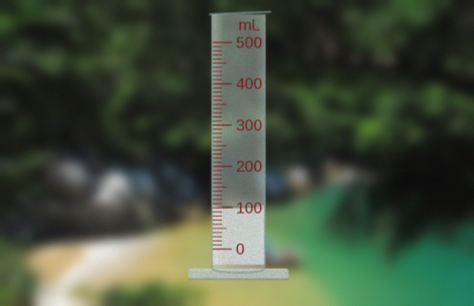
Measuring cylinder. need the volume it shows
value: 100 mL
